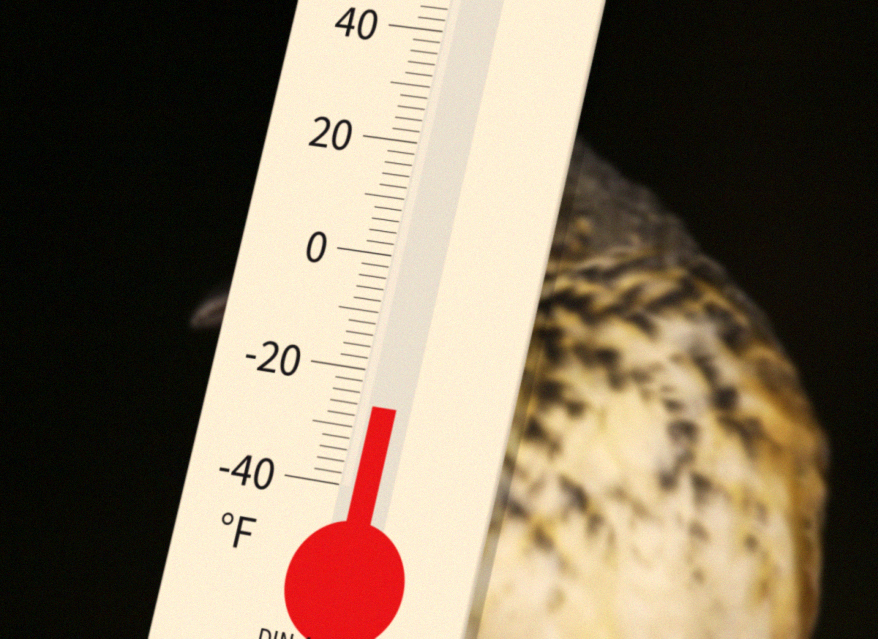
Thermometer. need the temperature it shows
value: -26 °F
